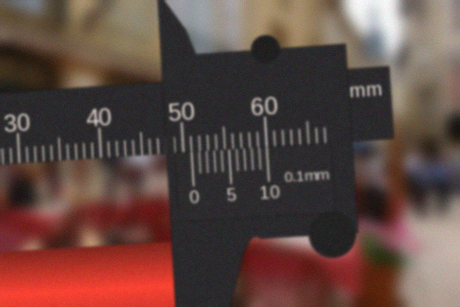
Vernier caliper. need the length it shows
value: 51.0 mm
